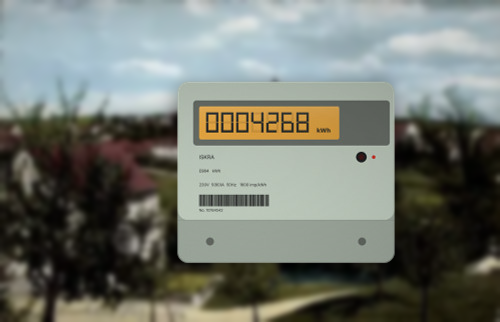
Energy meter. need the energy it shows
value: 4268 kWh
